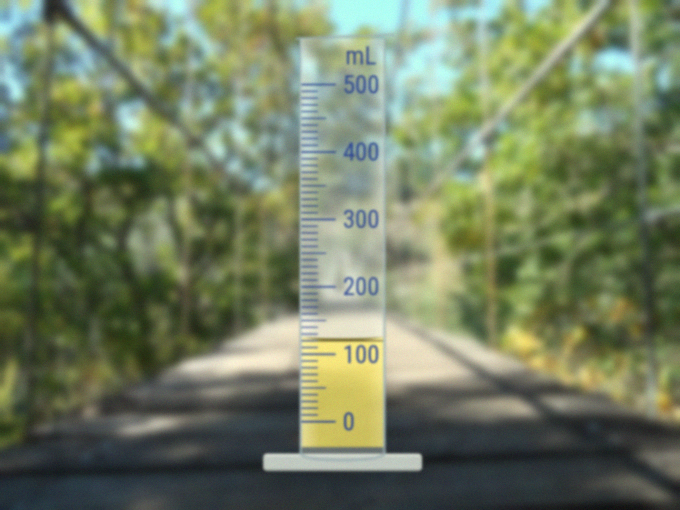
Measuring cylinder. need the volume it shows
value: 120 mL
